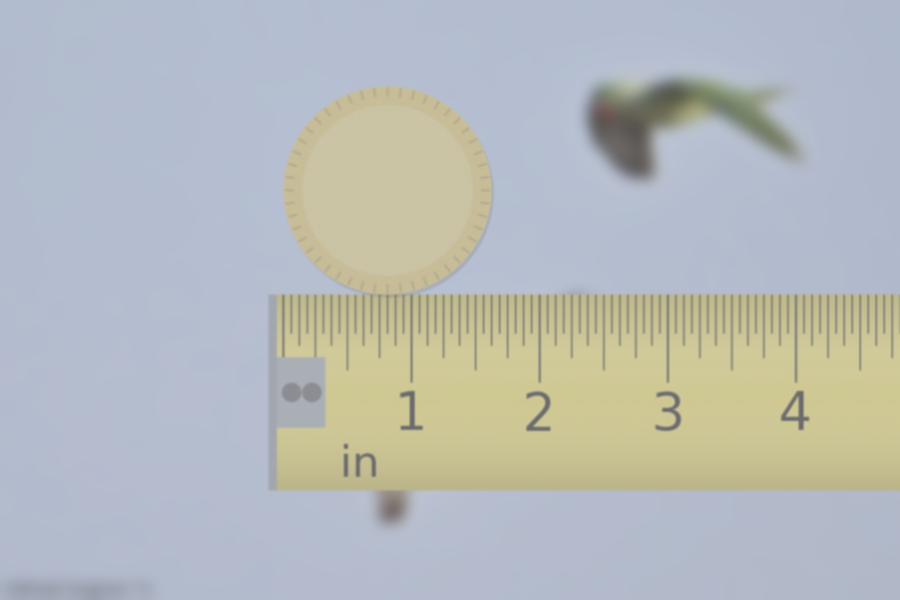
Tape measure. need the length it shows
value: 1.625 in
